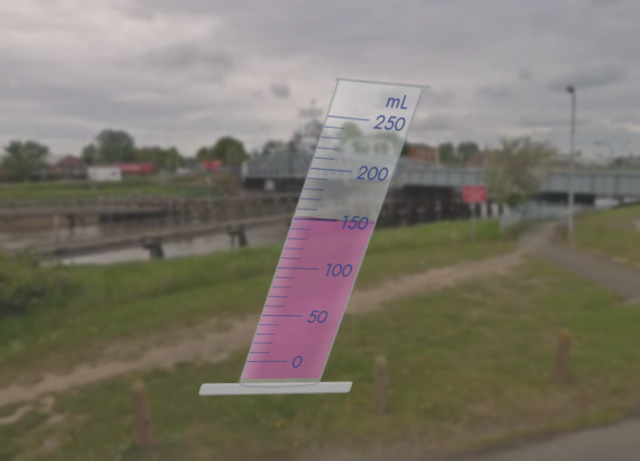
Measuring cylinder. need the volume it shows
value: 150 mL
